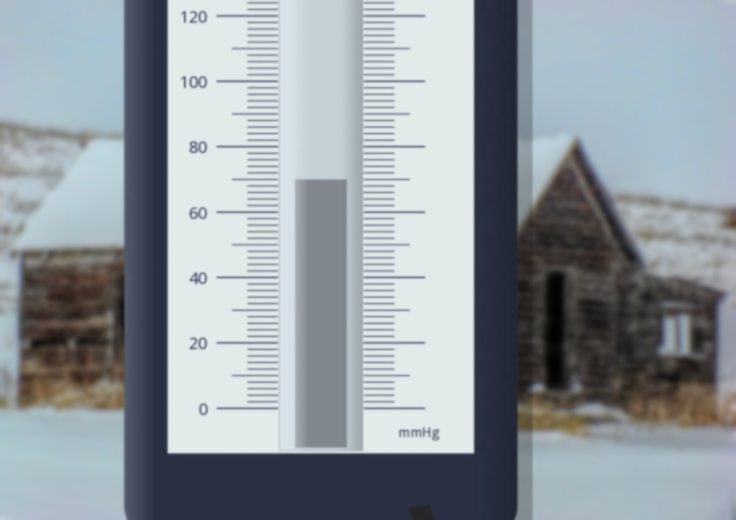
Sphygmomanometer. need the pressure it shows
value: 70 mmHg
